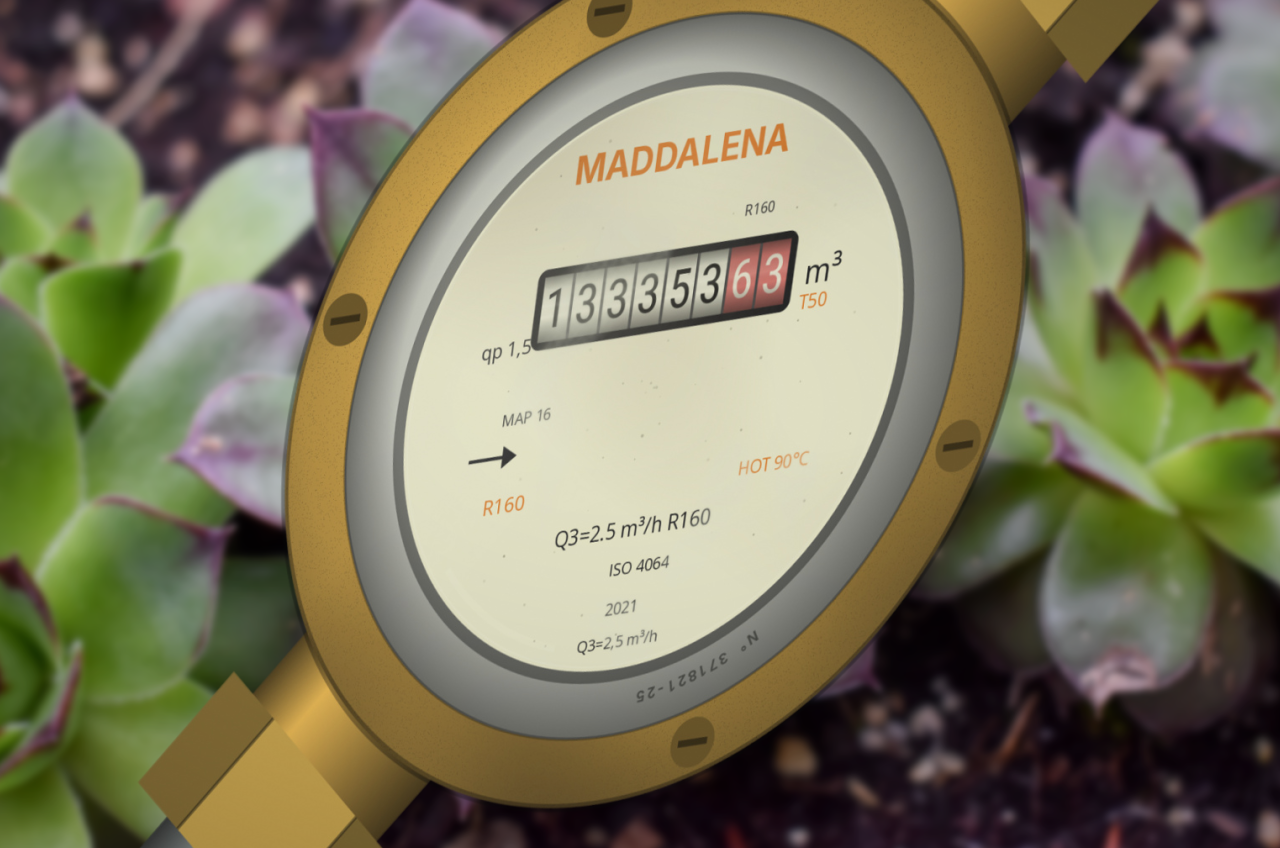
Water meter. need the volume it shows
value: 133353.63 m³
